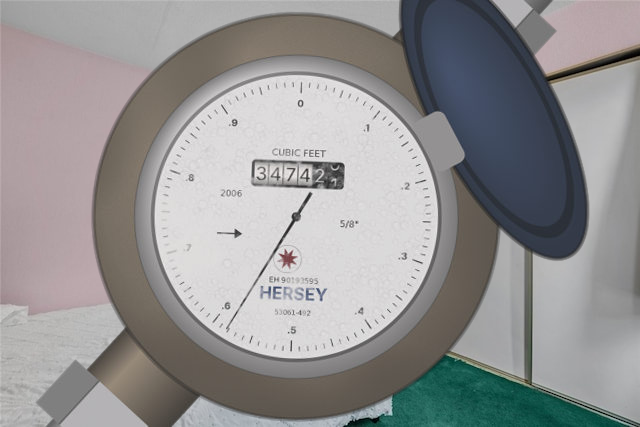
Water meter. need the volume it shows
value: 347420.58 ft³
